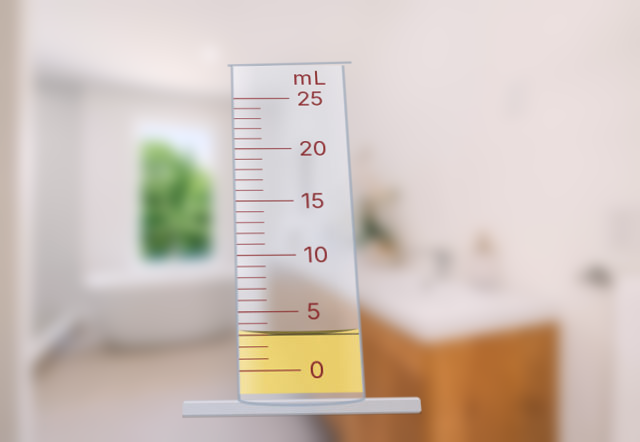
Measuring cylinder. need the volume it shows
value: 3 mL
